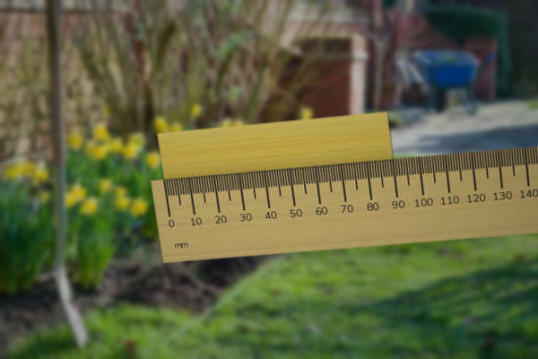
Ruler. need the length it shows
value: 90 mm
